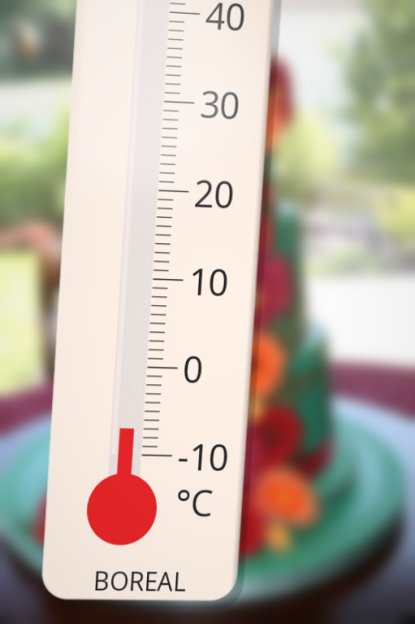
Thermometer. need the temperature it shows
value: -7 °C
